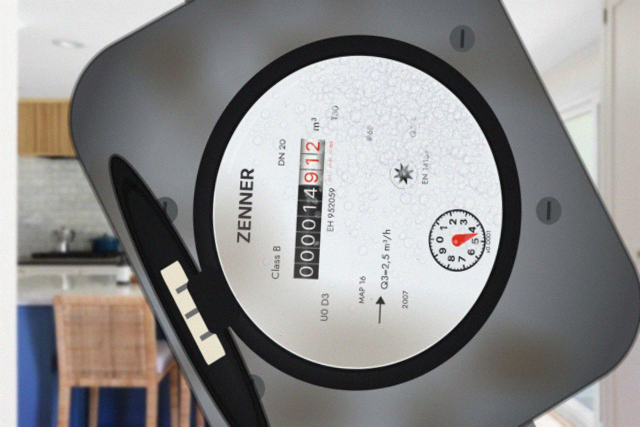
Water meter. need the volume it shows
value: 14.9124 m³
